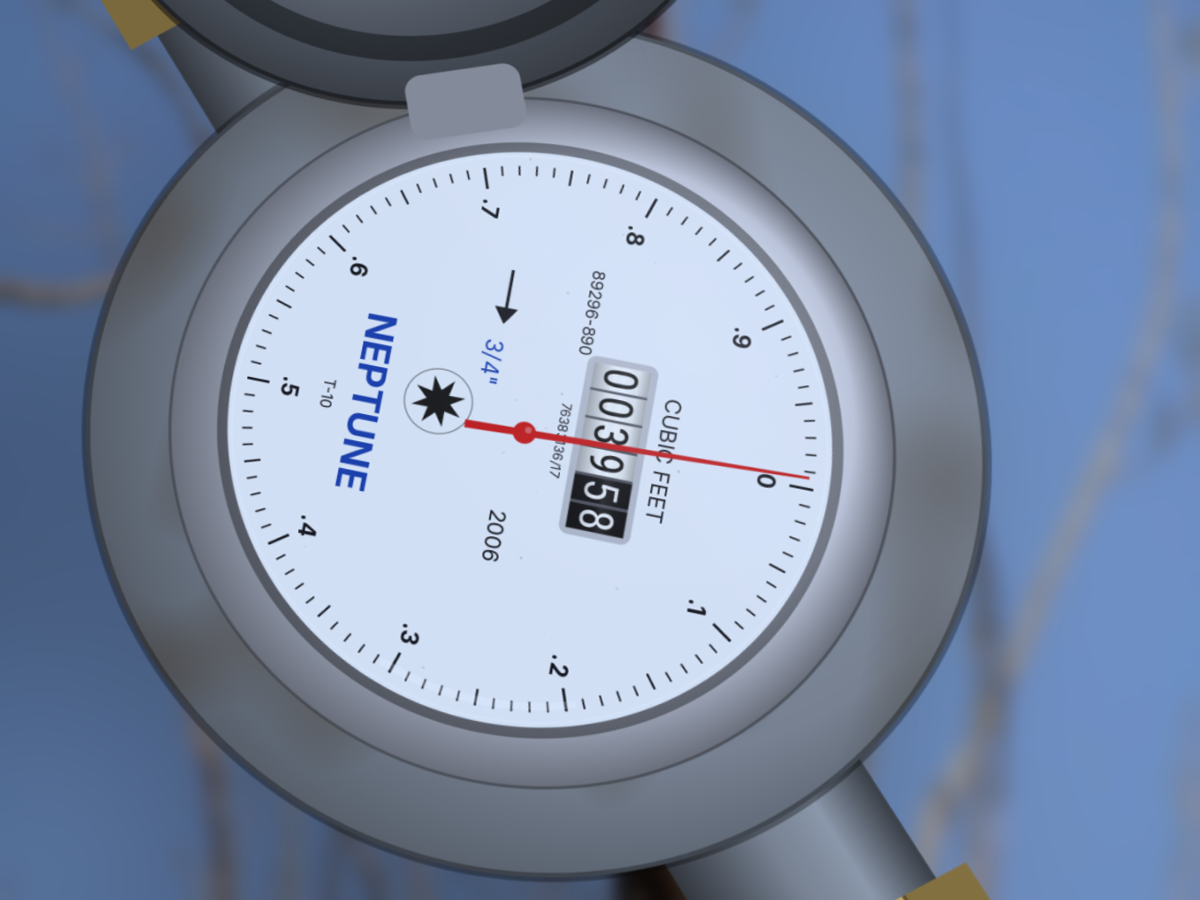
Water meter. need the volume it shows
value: 3957.99 ft³
